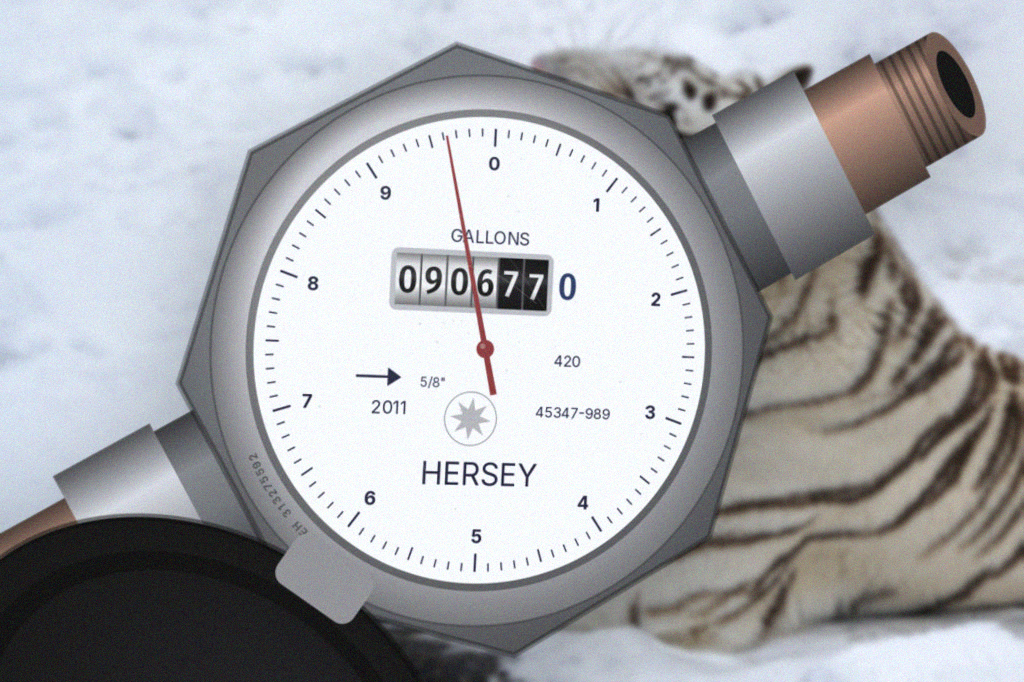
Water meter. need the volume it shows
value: 906769.6 gal
